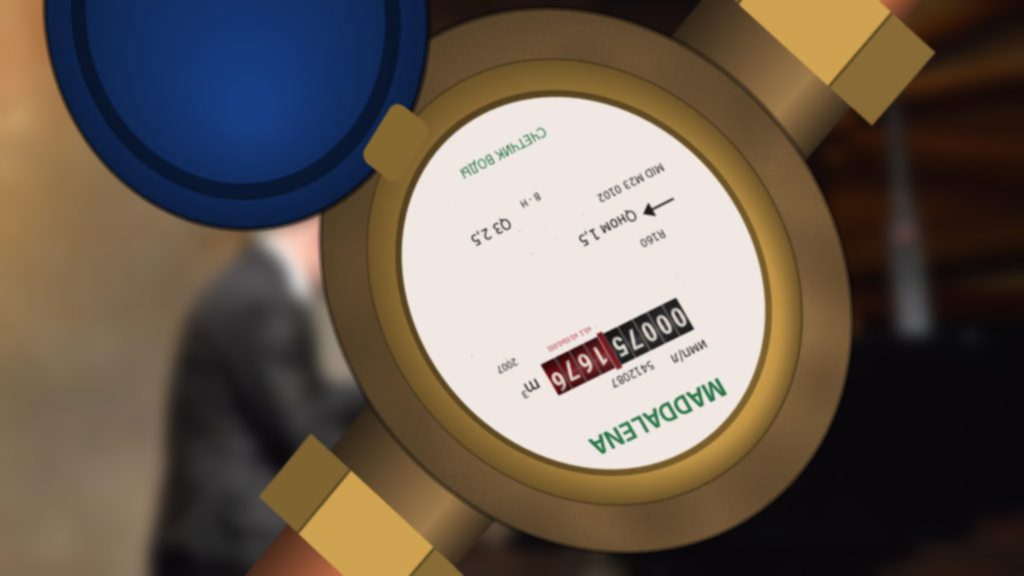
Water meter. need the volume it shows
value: 75.1676 m³
